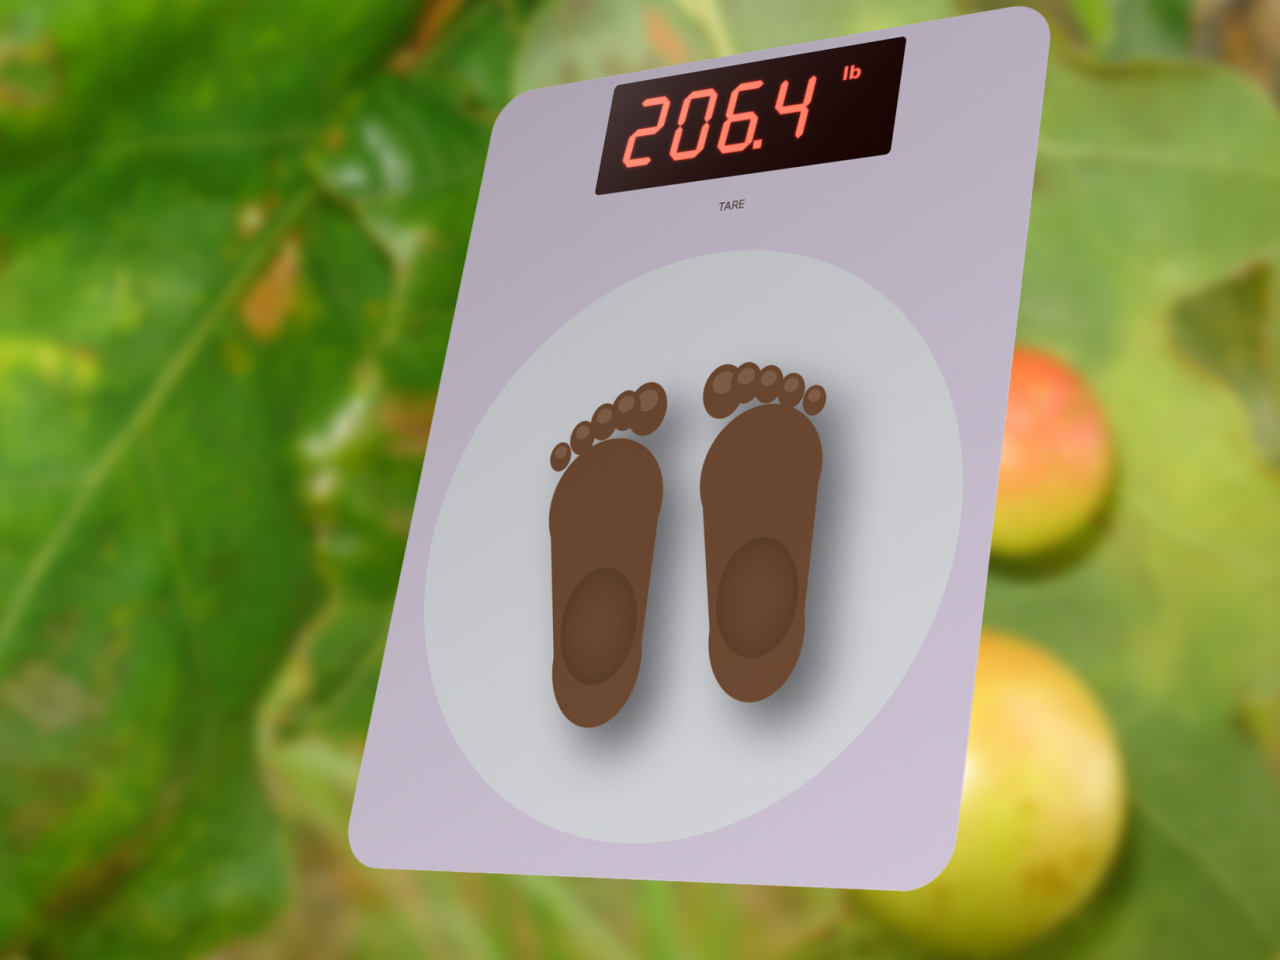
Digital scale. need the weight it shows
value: 206.4 lb
